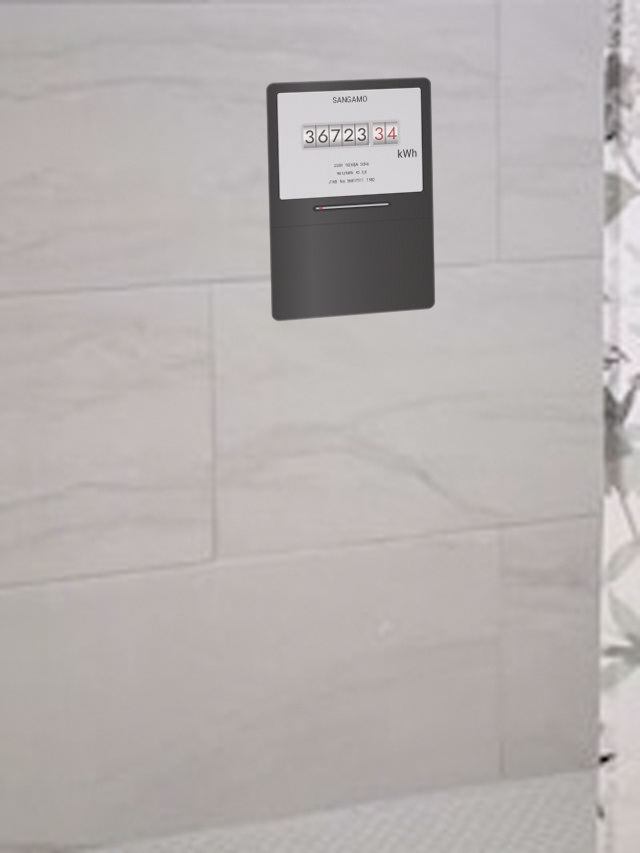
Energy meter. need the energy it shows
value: 36723.34 kWh
